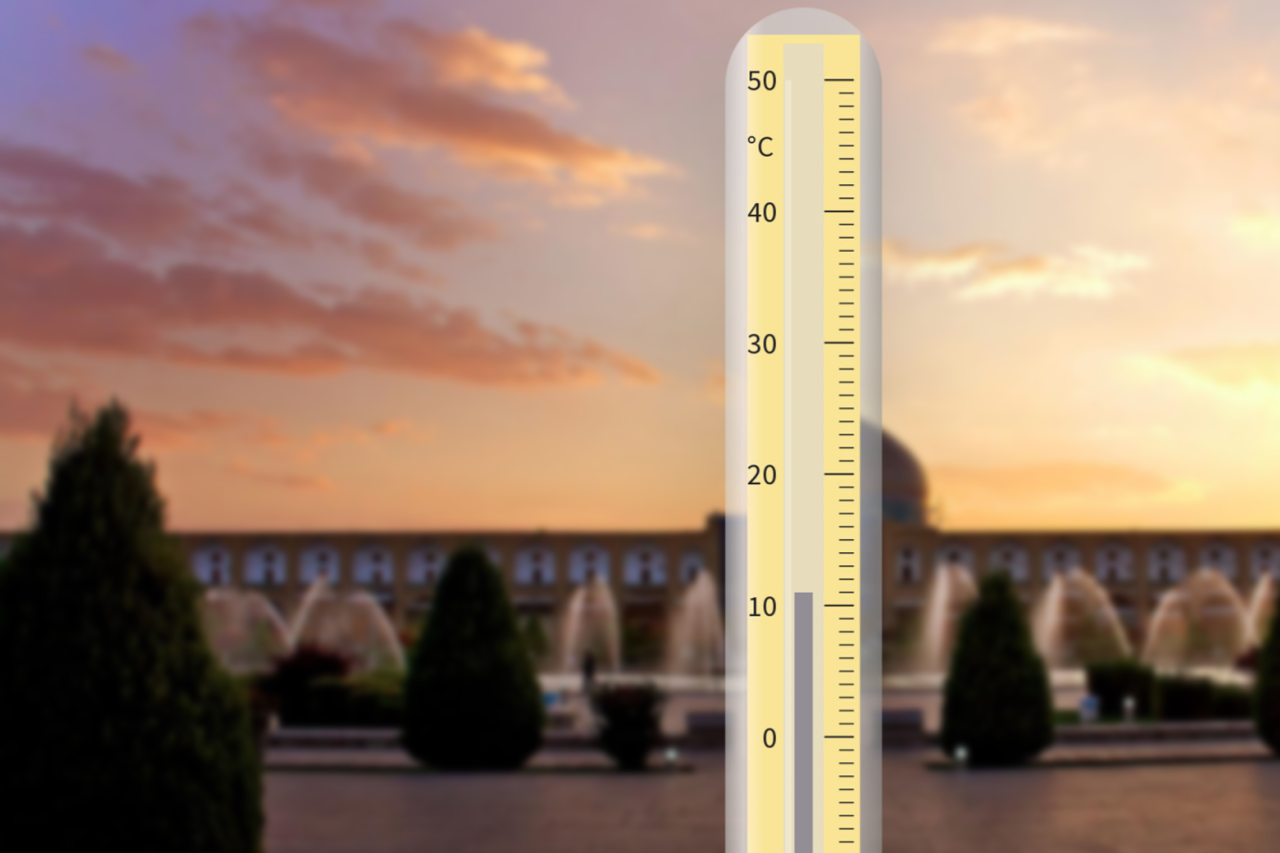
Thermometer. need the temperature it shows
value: 11 °C
